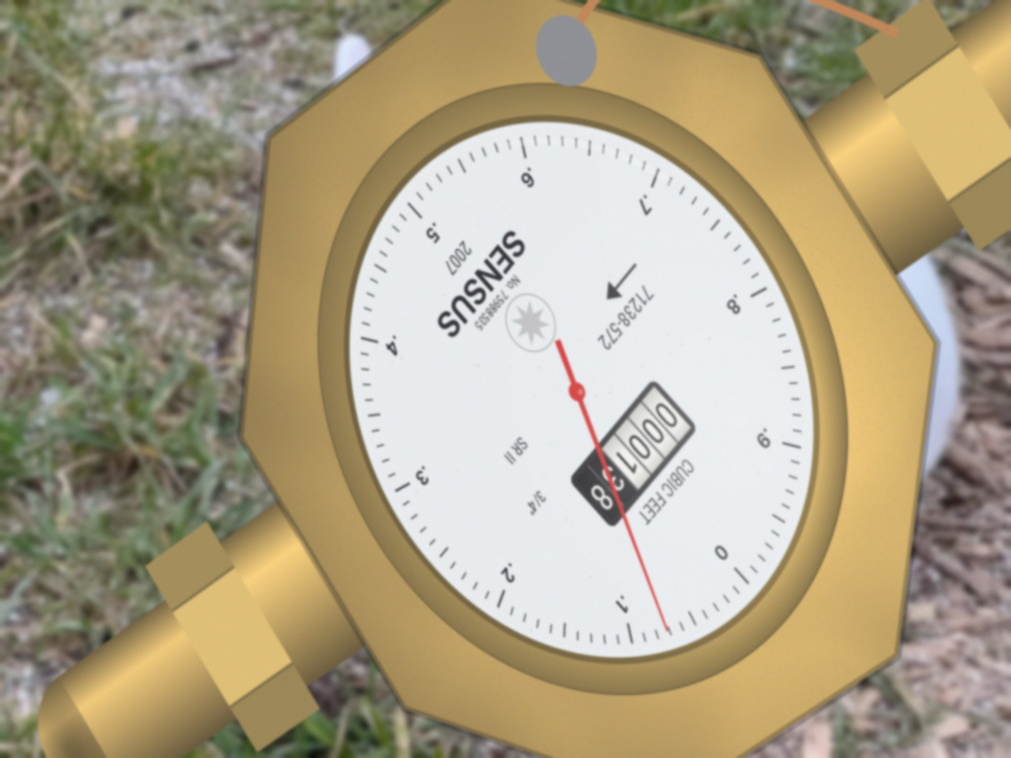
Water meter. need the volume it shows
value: 138.07 ft³
